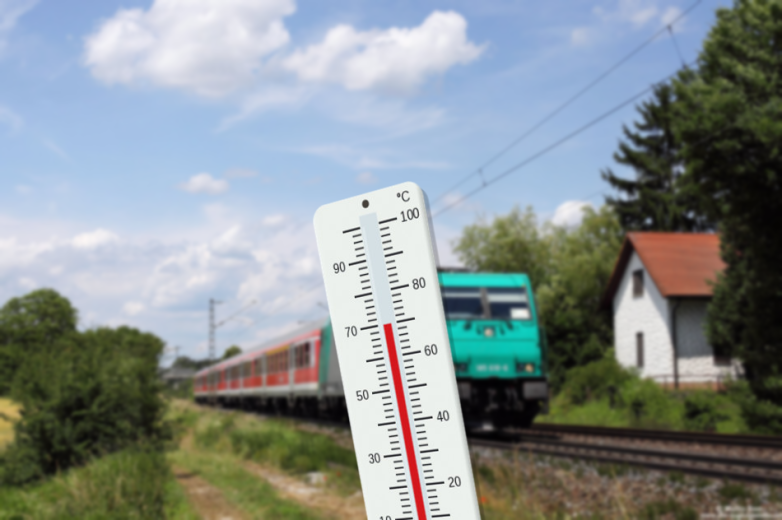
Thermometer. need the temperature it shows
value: 70 °C
